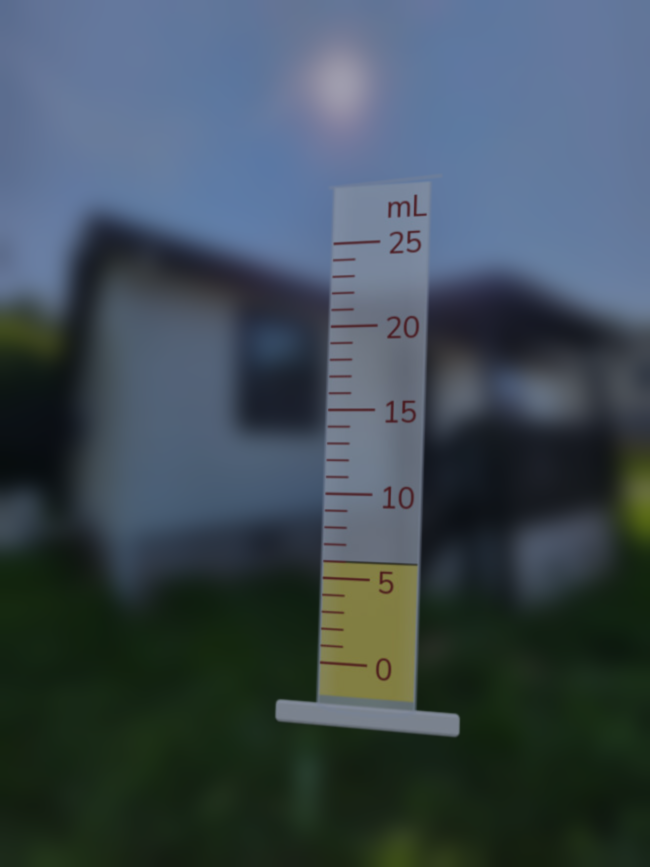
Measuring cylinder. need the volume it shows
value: 6 mL
